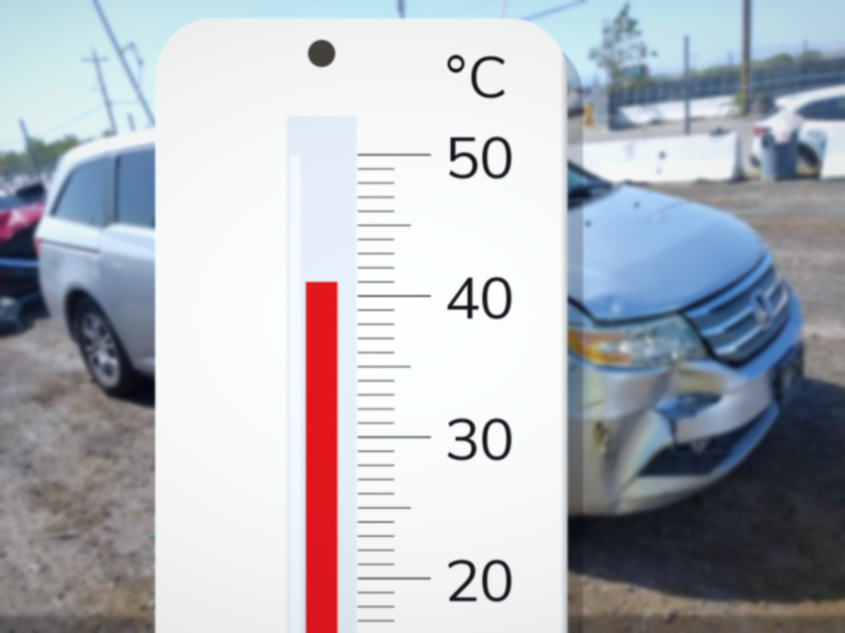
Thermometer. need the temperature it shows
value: 41 °C
